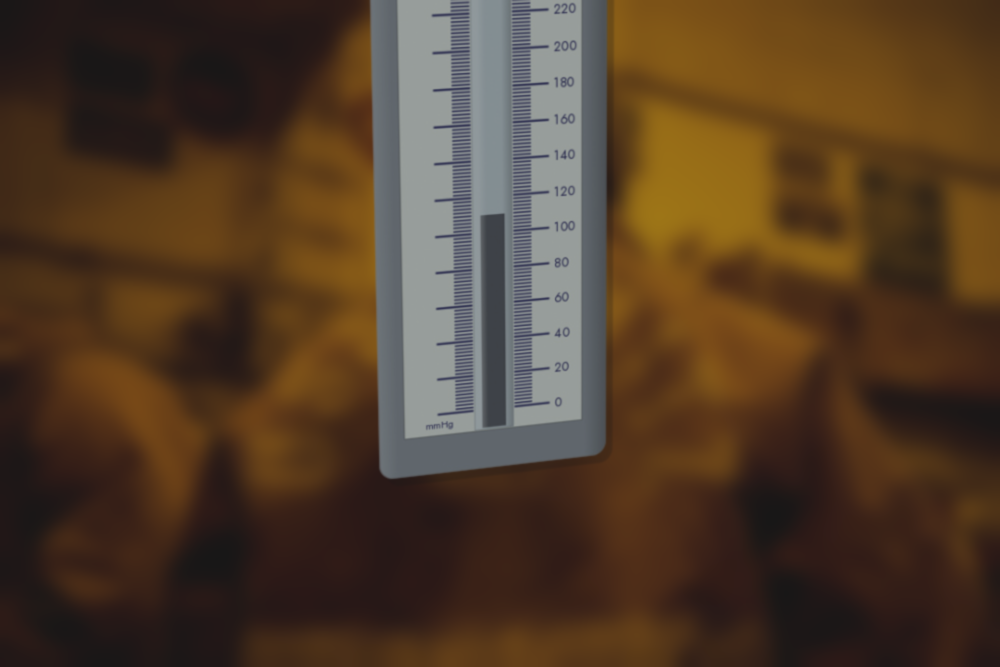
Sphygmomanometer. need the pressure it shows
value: 110 mmHg
